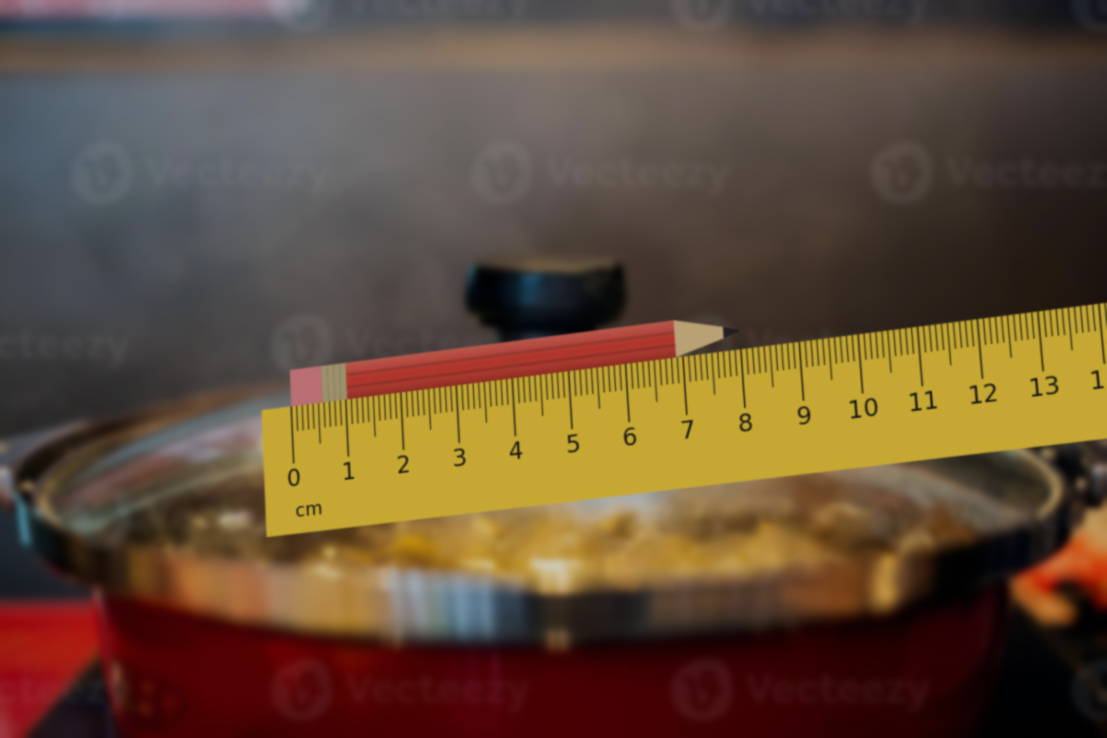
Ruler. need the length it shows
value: 8 cm
